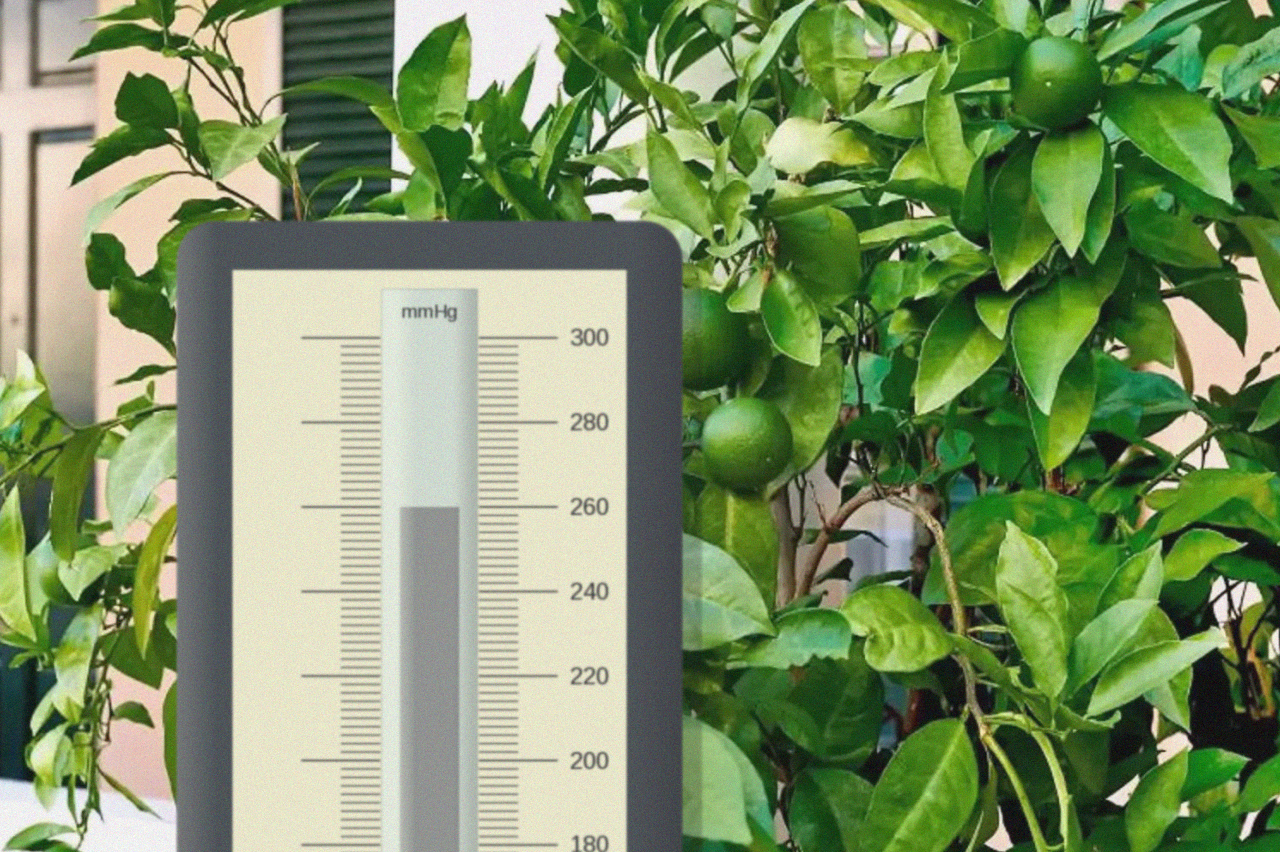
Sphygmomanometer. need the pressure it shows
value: 260 mmHg
